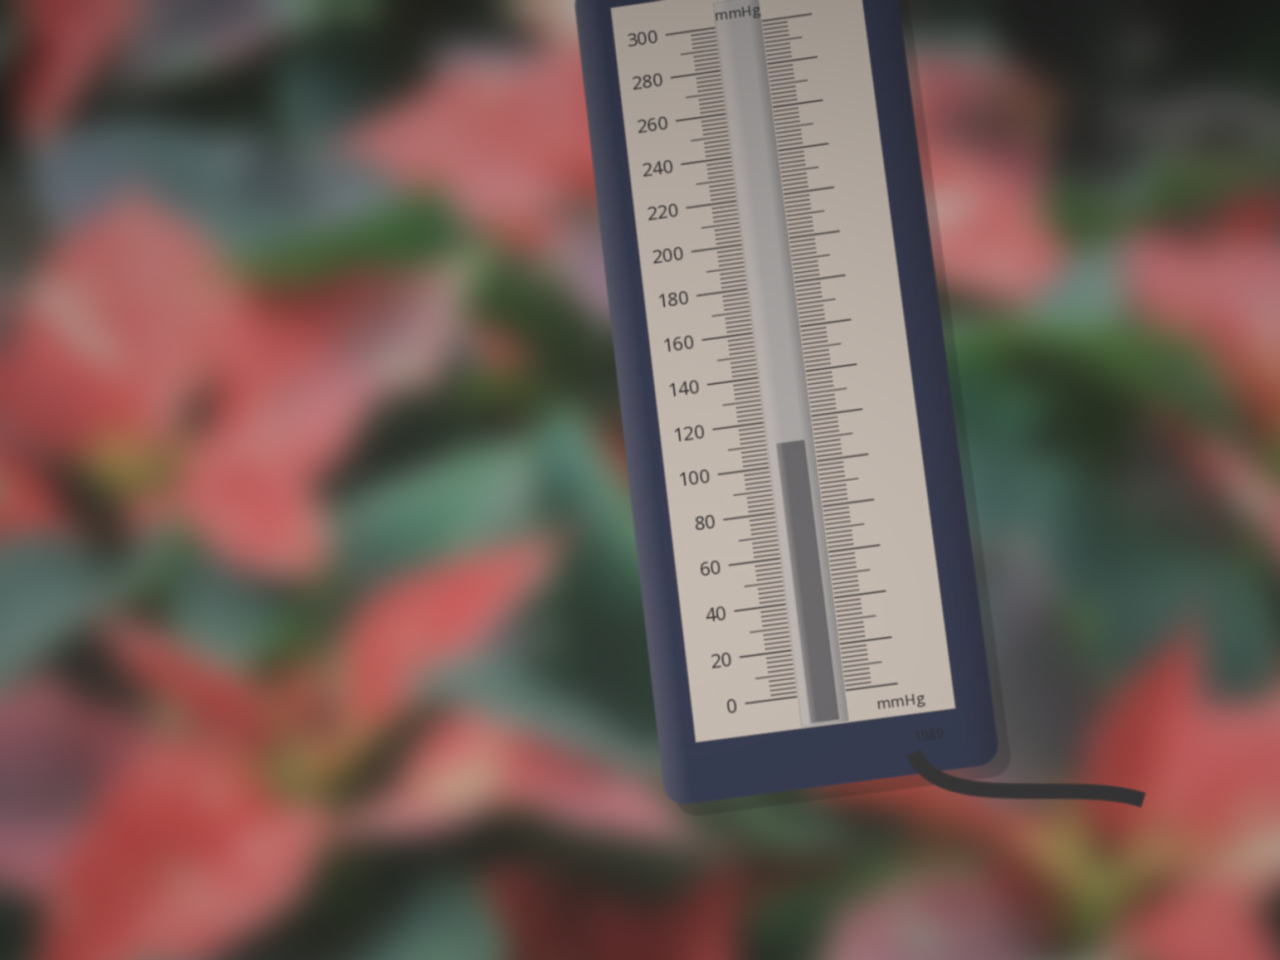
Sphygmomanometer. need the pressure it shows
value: 110 mmHg
